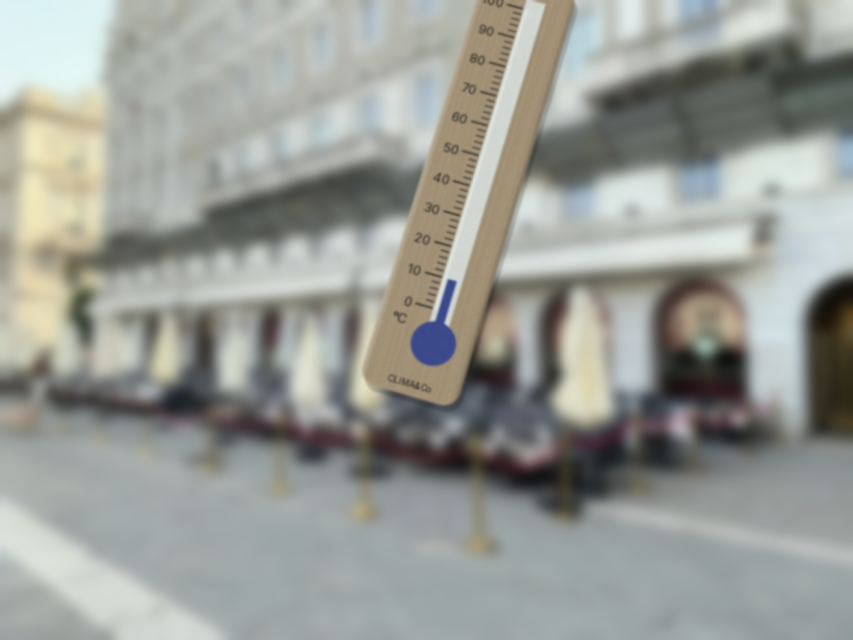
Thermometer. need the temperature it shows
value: 10 °C
